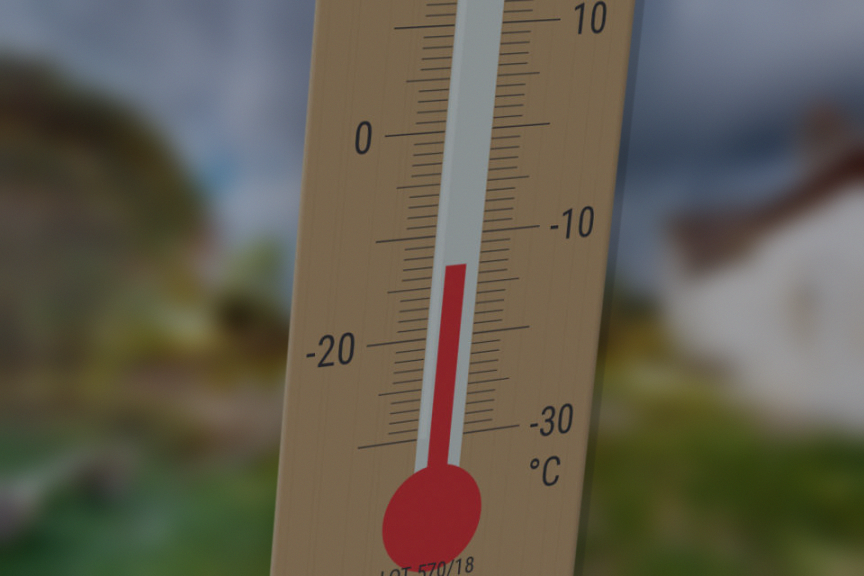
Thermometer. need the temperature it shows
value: -13 °C
